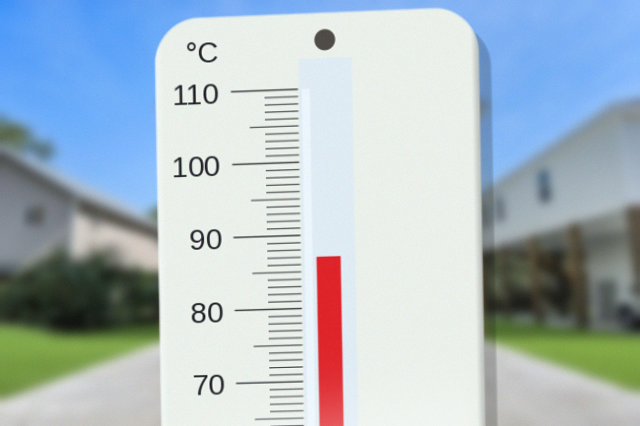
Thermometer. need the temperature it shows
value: 87 °C
